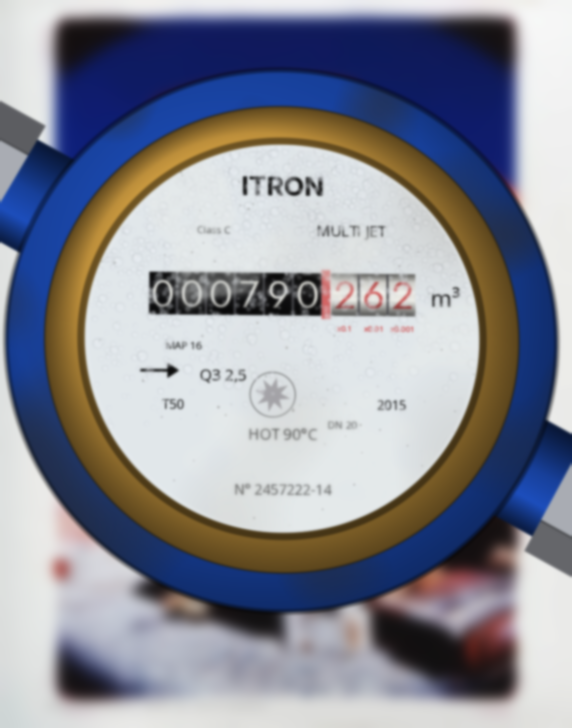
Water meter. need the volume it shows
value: 790.262 m³
